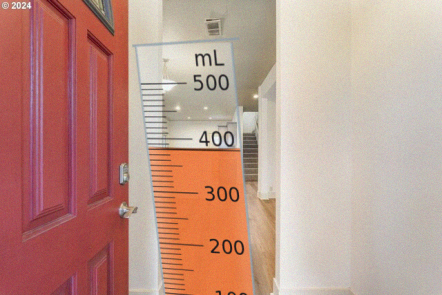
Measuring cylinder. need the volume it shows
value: 380 mL
